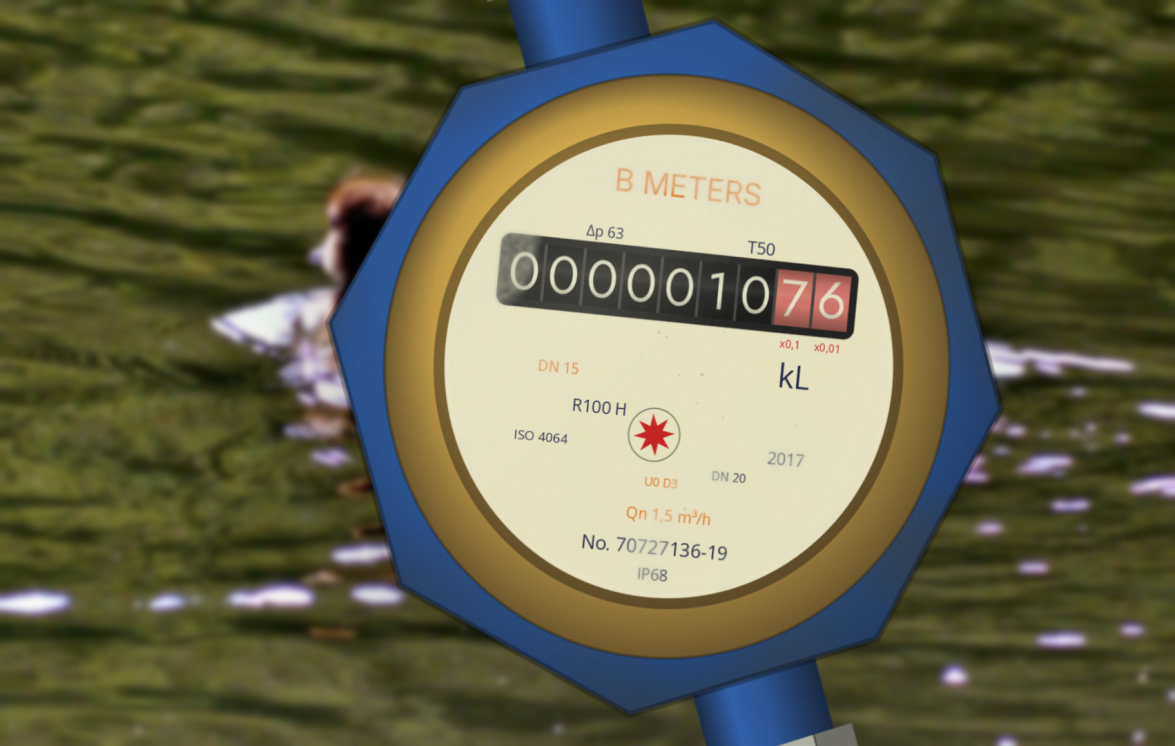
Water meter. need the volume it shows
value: 10.76 kL
